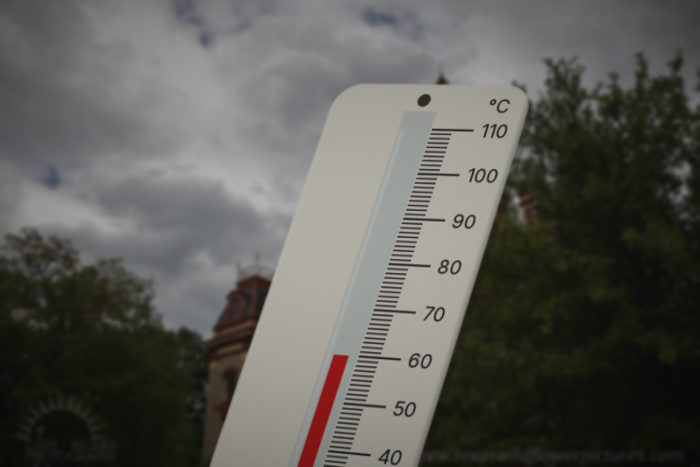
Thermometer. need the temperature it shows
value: 60 °C
